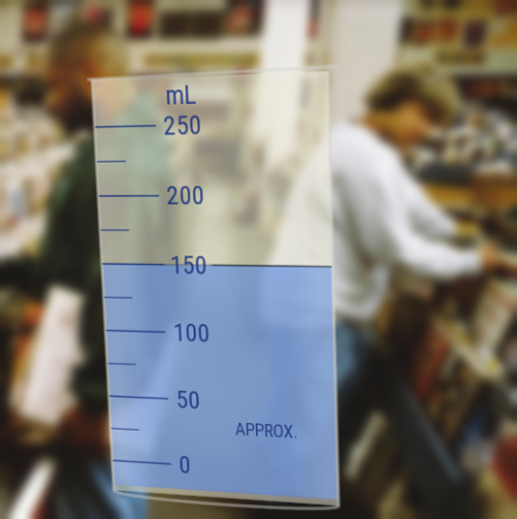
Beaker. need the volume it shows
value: 150 mL
